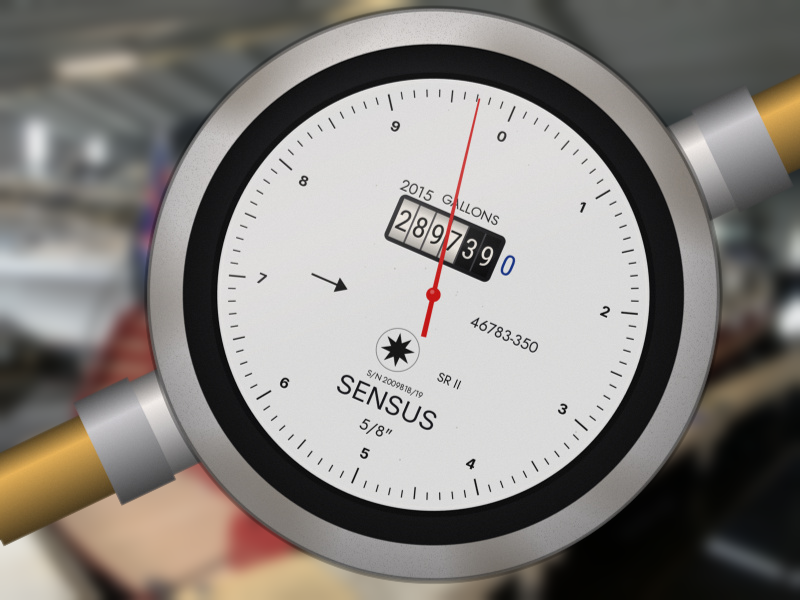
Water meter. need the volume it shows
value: 2897389.7 gal
